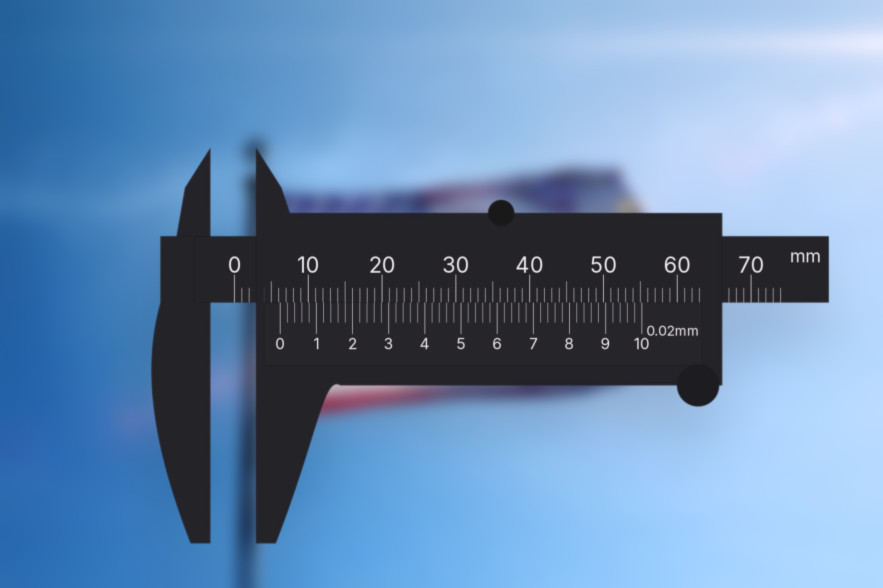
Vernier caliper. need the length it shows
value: 6.2 mm
